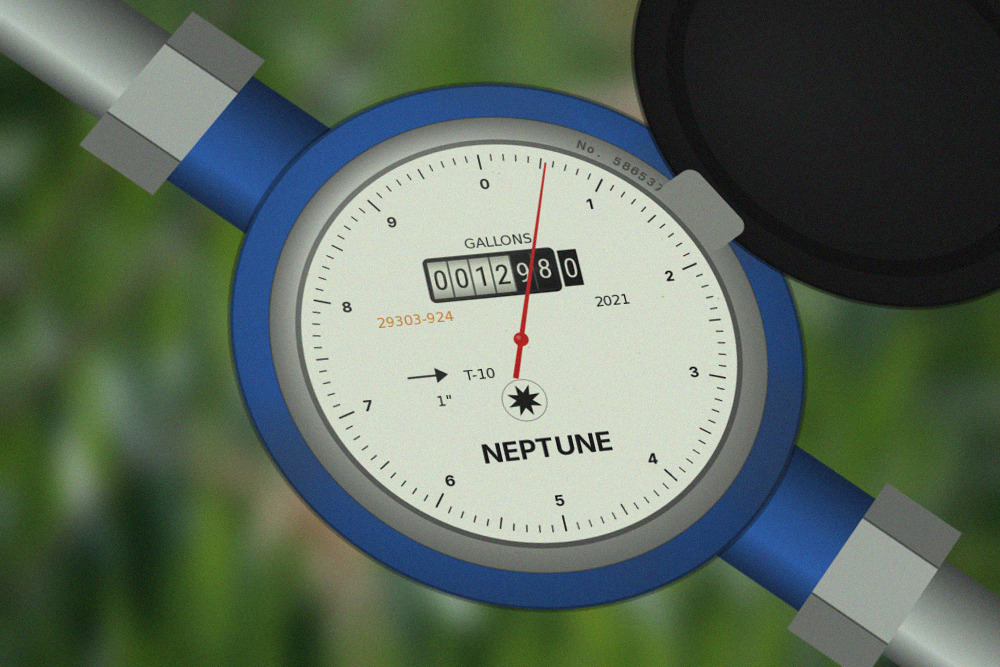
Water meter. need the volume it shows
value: 12980.5 gal
